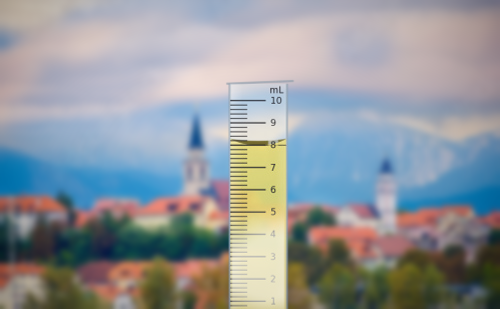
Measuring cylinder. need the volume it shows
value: 8 mL
